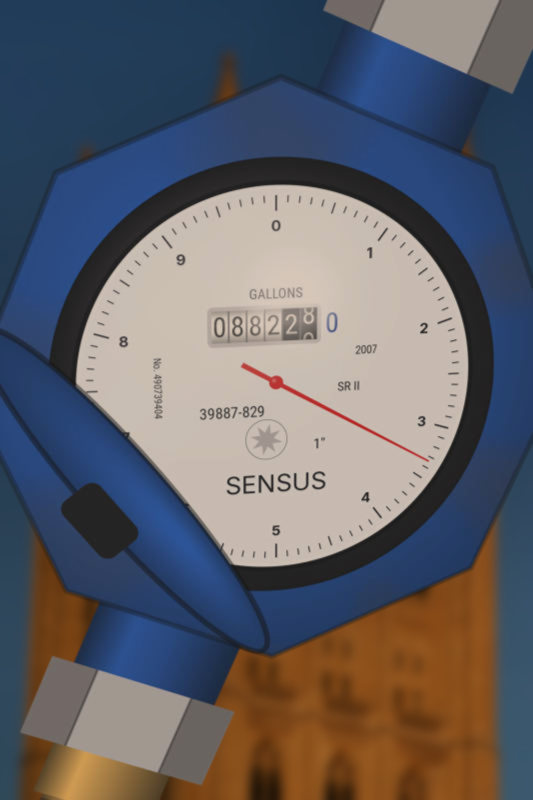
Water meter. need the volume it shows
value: 882283.3 gal
